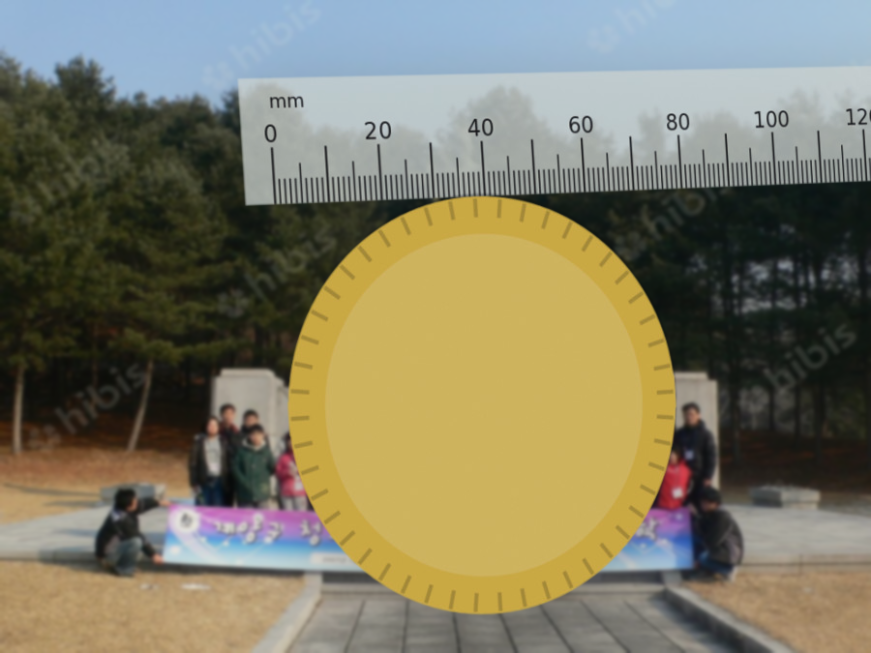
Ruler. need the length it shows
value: 76 mm
